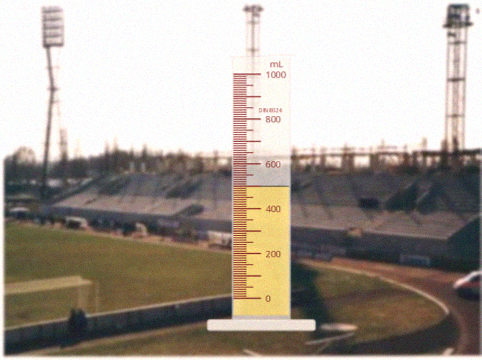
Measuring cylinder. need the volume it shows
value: 500 mL
